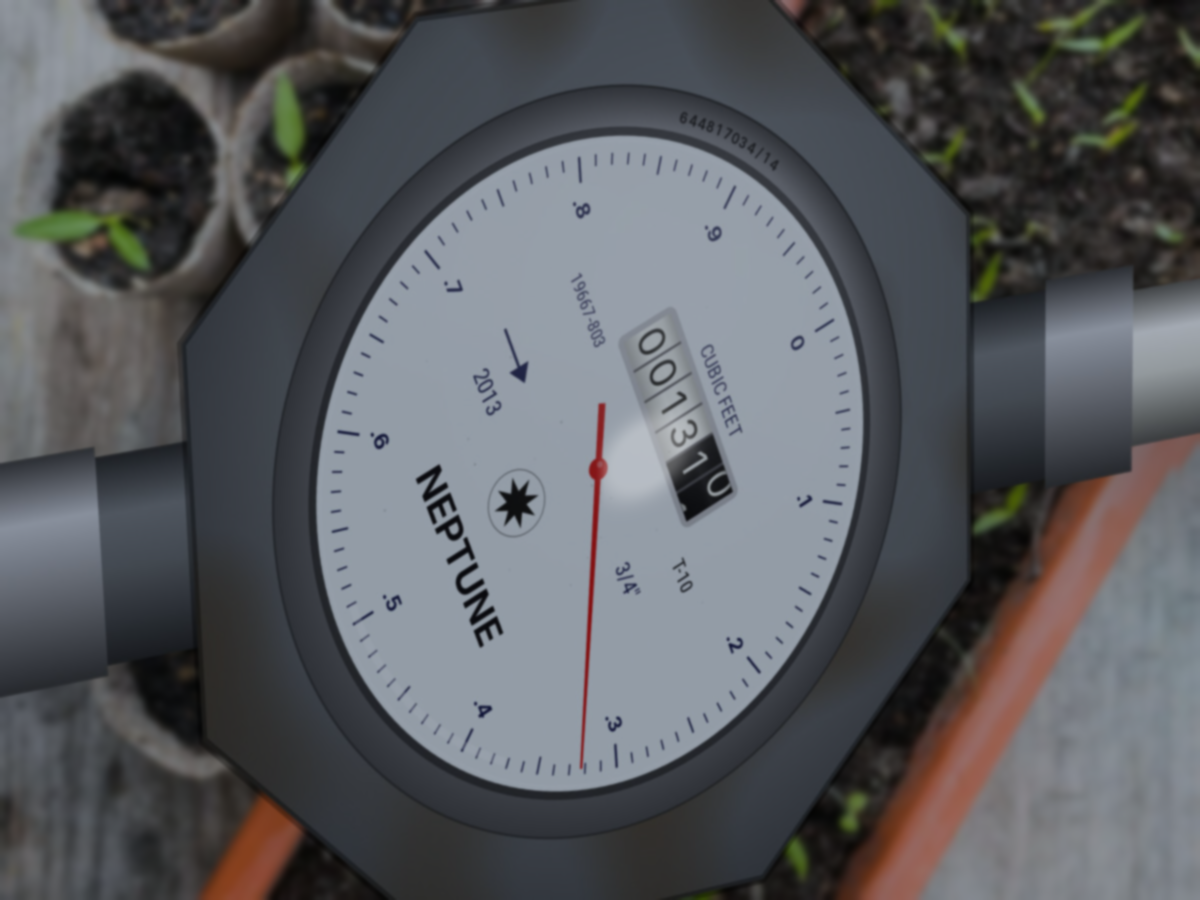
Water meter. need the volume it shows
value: 1310.32 ft³
